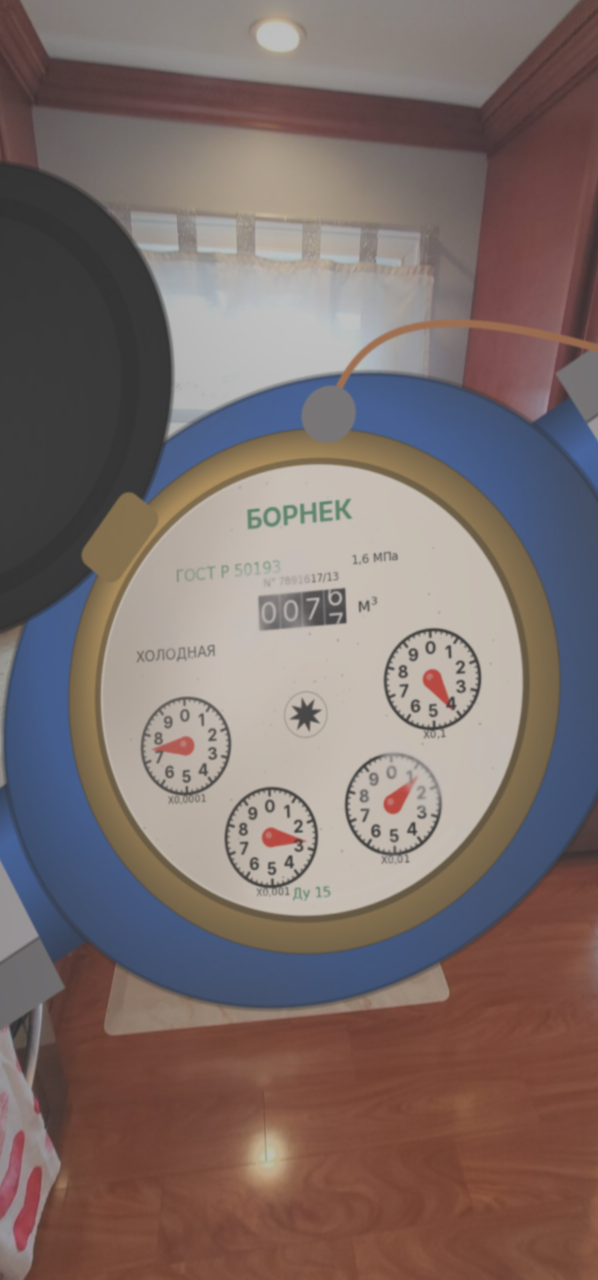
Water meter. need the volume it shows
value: 76.4127 m³
